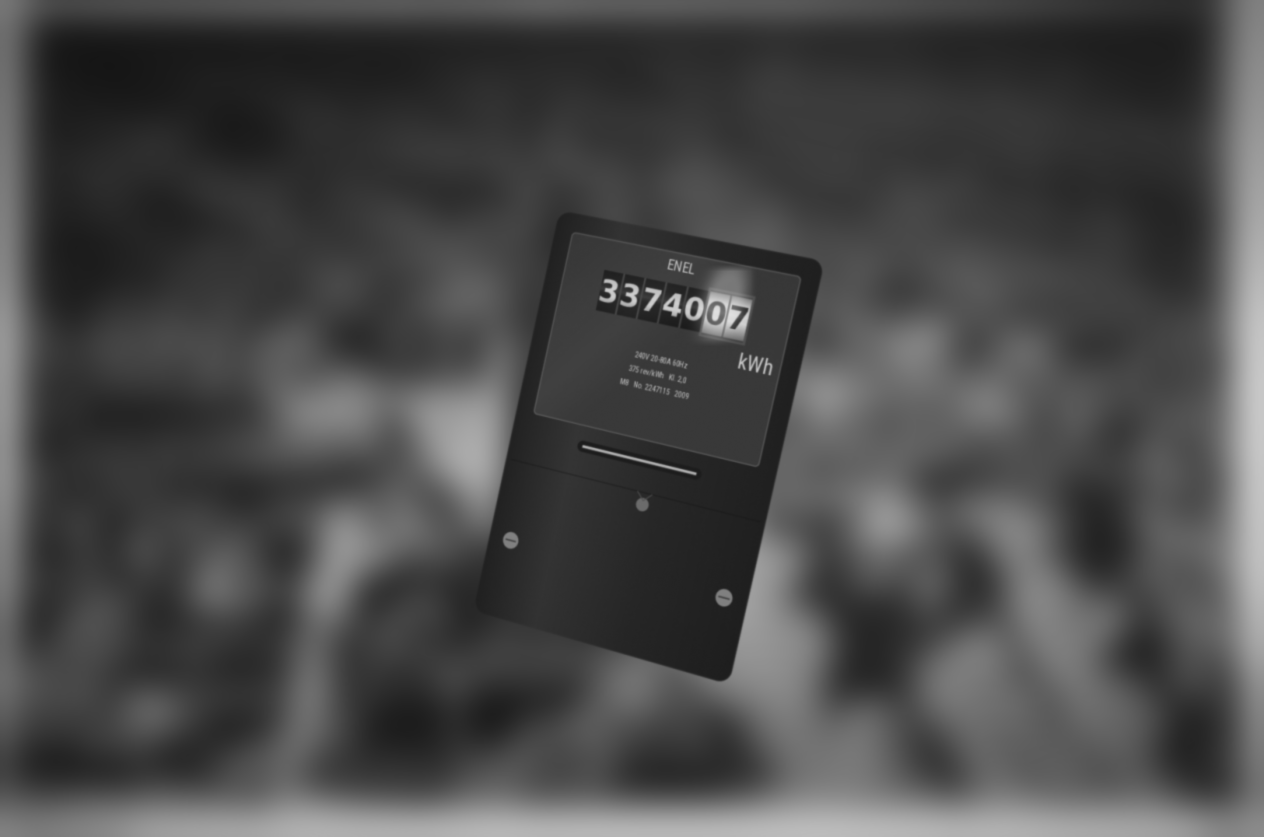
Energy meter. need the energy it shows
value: 33740.07 kWh
